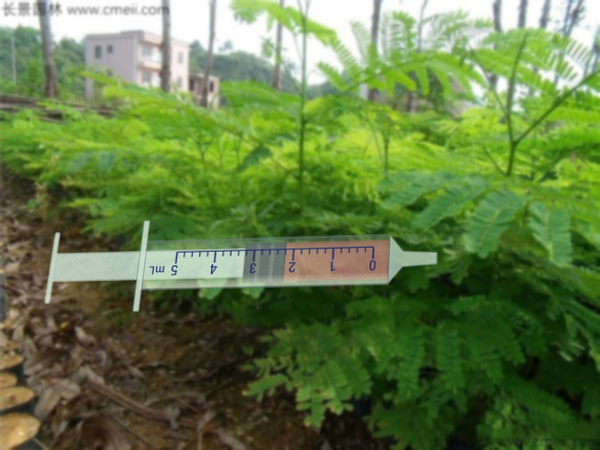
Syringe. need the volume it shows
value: 2.2 mL
